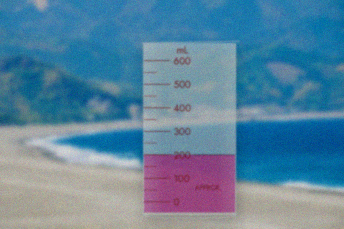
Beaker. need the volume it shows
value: 200 mL
